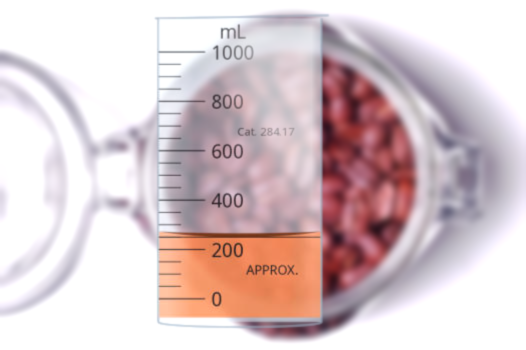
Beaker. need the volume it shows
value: 250 mL
